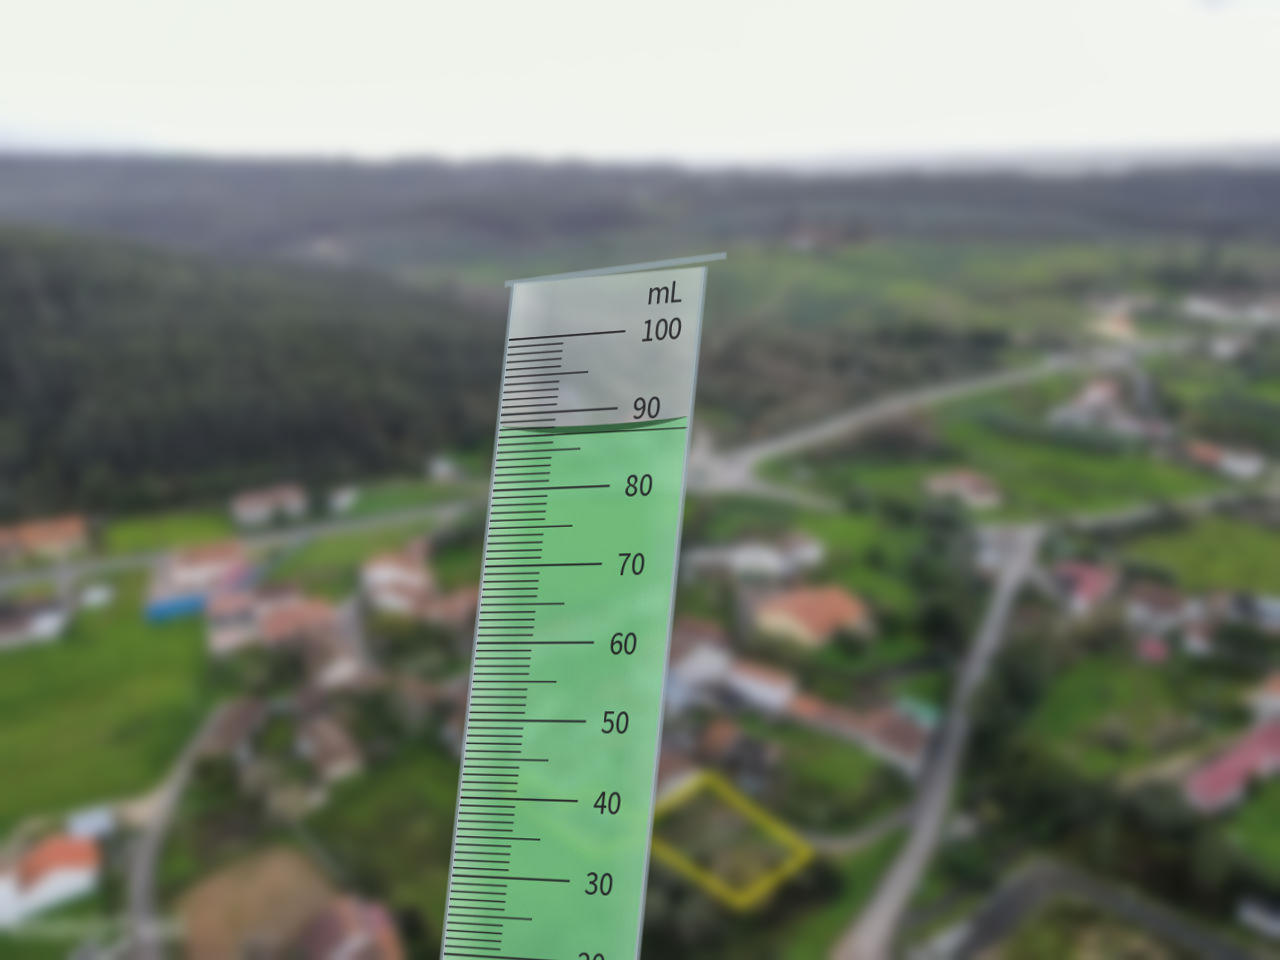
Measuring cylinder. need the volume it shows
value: 87 mL
